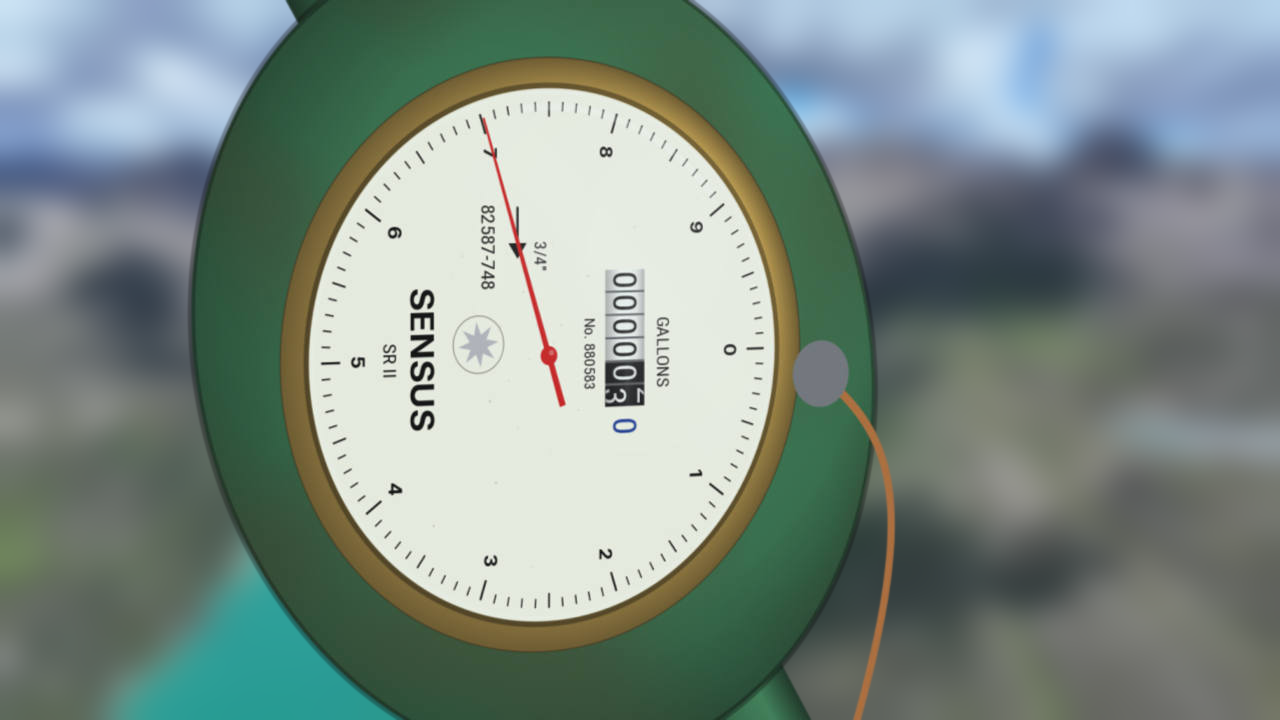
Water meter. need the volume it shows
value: 27.0 gal
